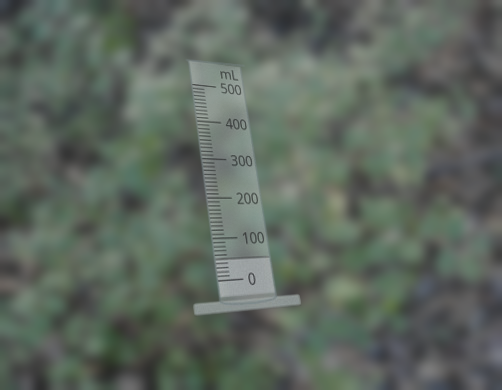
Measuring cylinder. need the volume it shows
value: 50 mL
